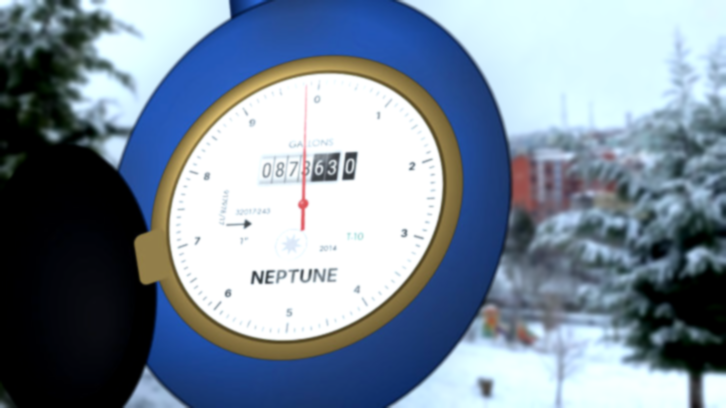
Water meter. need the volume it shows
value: 873629.8 gal
